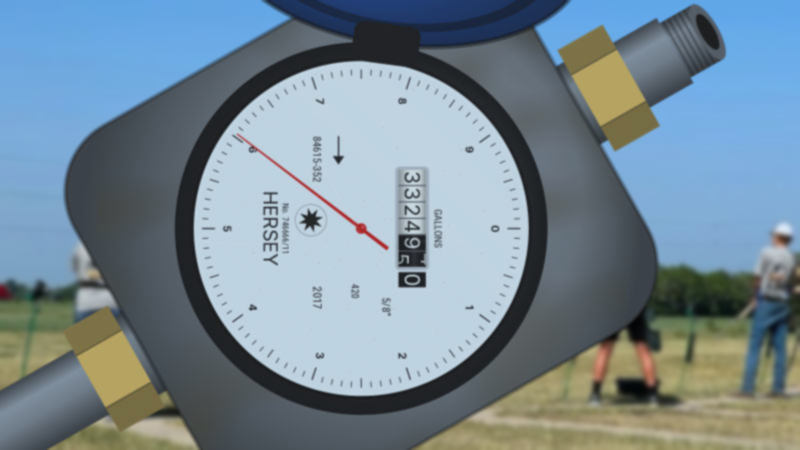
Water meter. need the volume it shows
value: 3324946.0 gal
